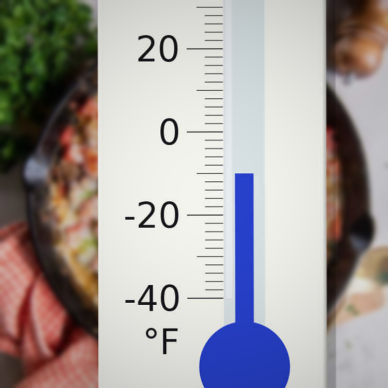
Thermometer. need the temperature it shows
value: -10 °F
